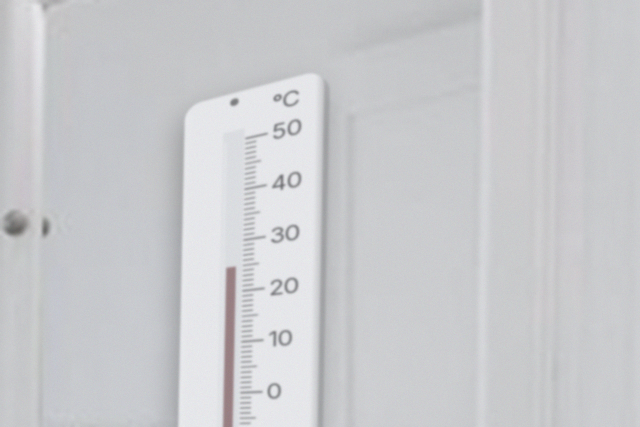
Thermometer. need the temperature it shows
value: 25 °C
